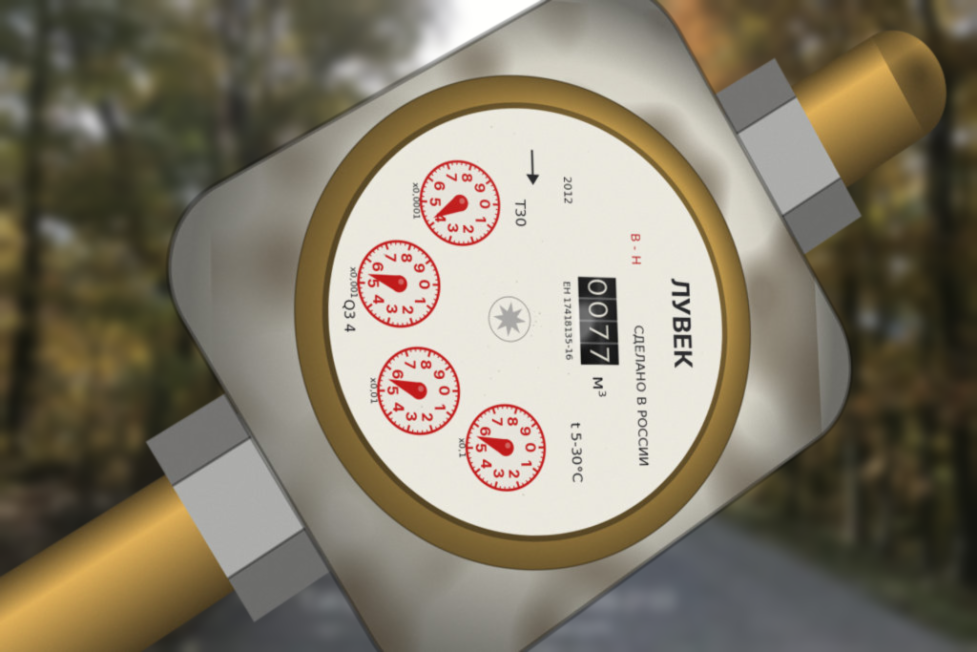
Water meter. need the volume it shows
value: 77.5554 m³
